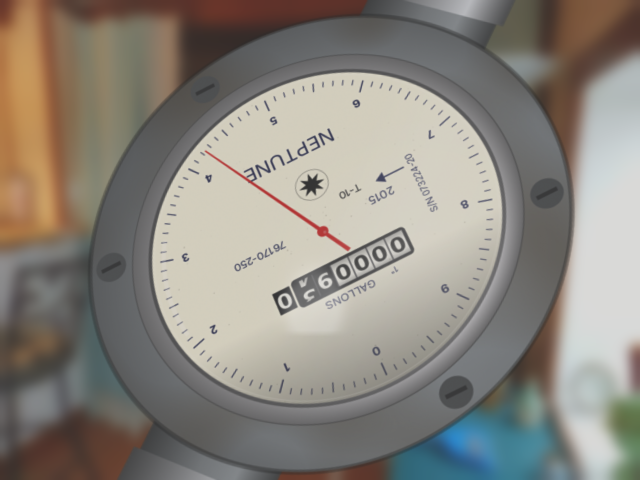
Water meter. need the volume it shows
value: 934.2 gal
